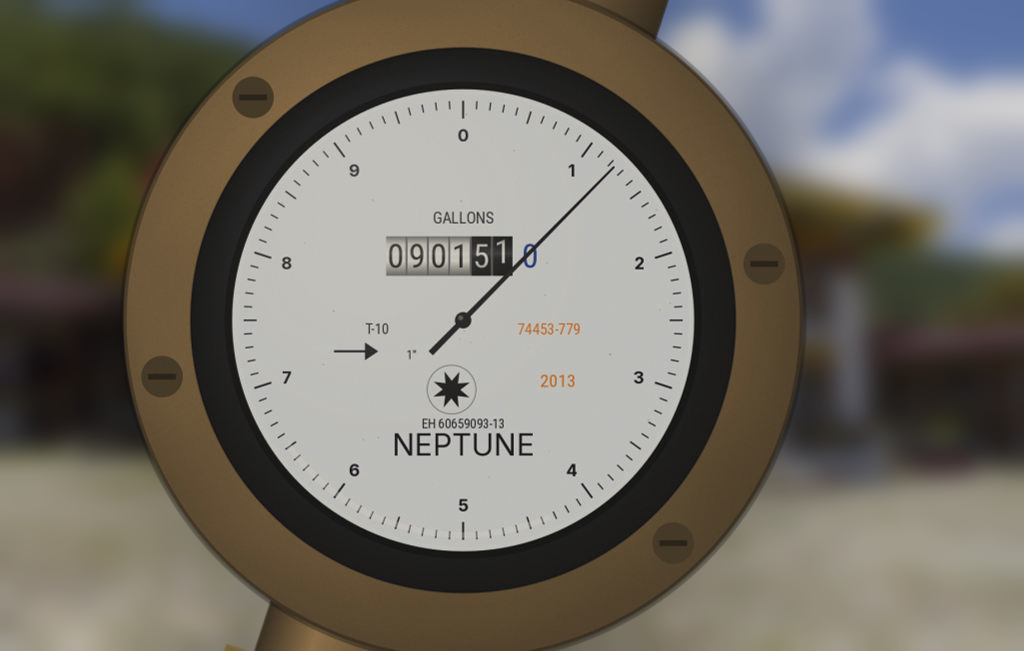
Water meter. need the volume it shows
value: 901511.2 gal
